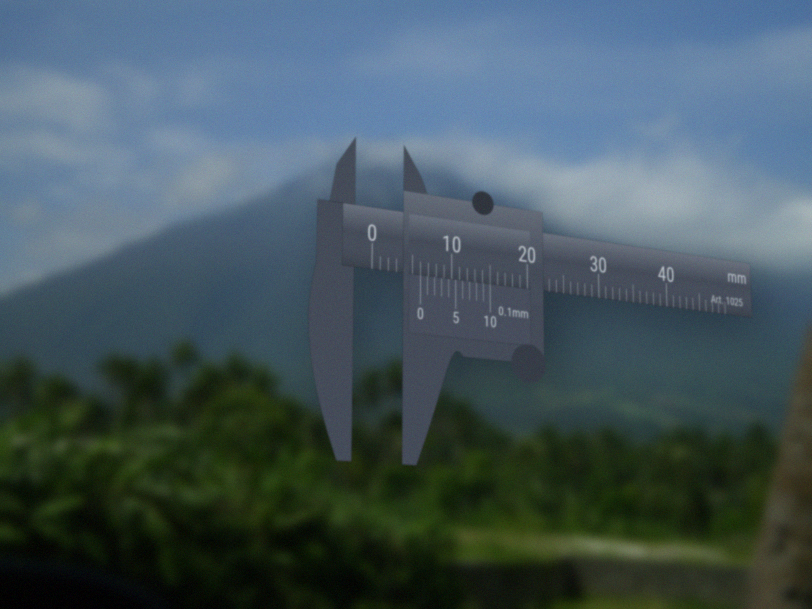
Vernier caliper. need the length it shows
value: 6.0 mm
